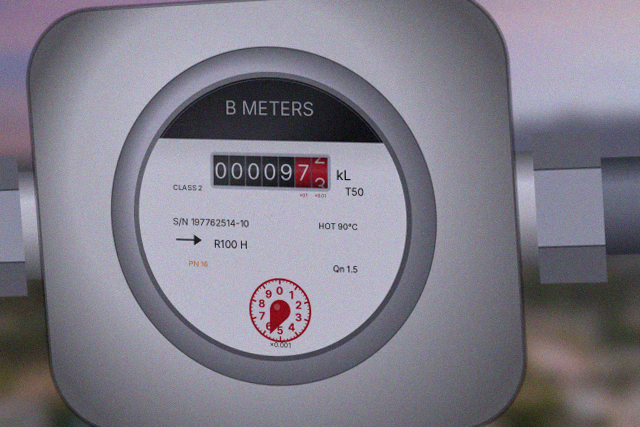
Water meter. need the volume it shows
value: 9.725 kL
